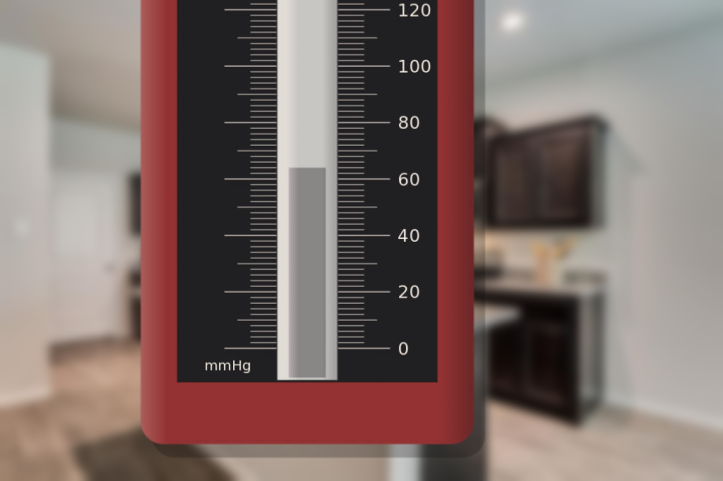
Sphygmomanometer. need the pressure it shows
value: 64 mmHg
